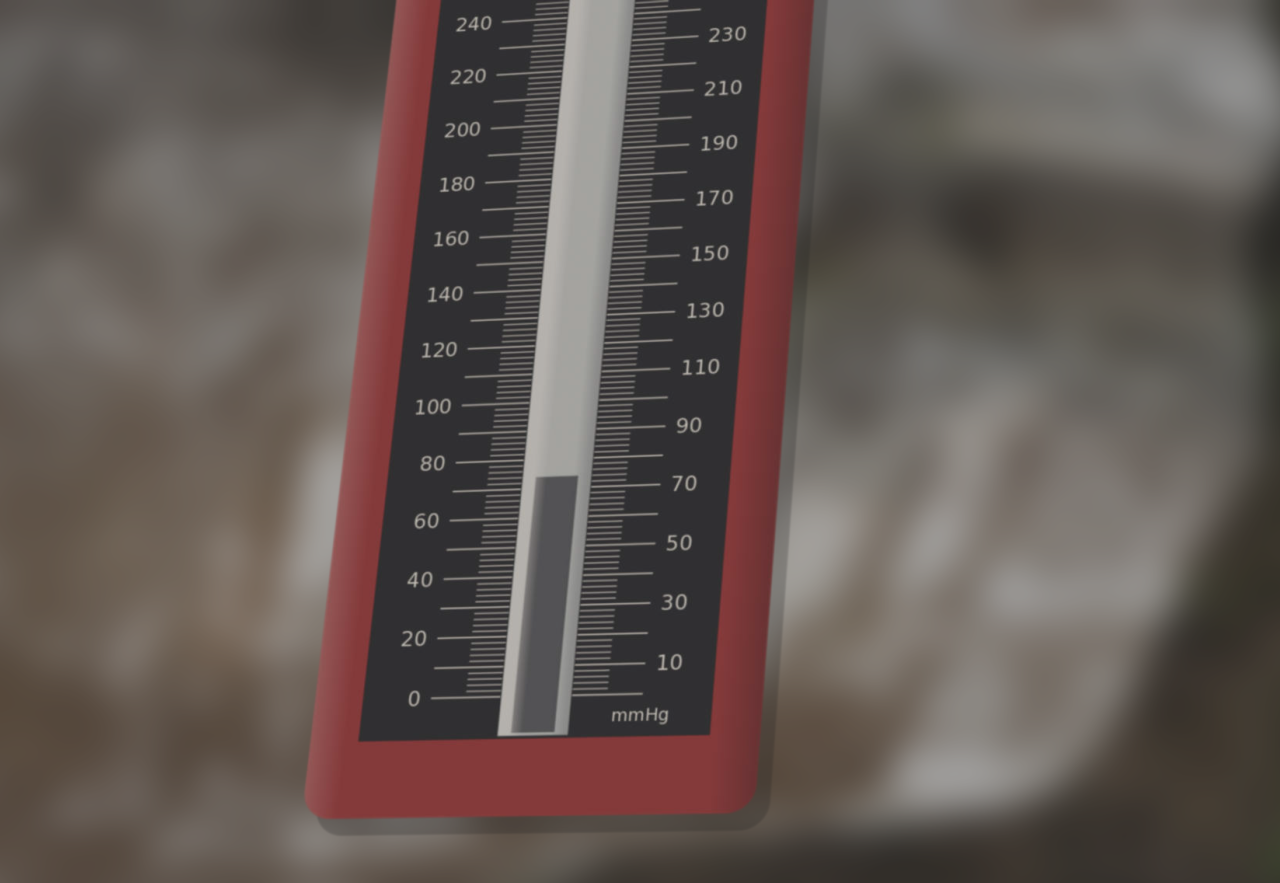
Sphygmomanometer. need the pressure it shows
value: 74 mmHg
